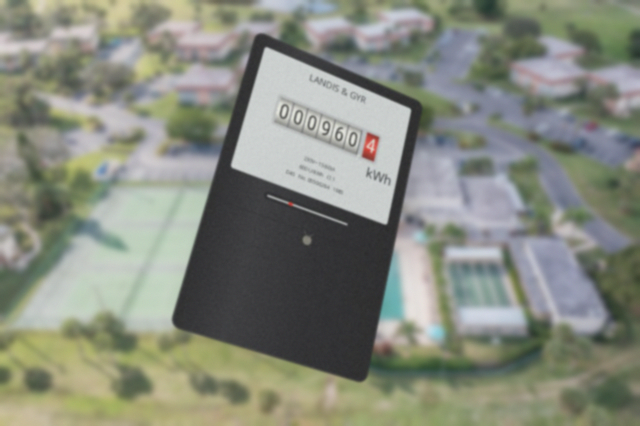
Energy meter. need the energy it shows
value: 960.4 kWh
